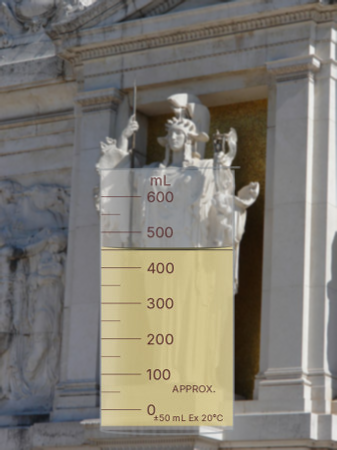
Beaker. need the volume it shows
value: 450 mL
